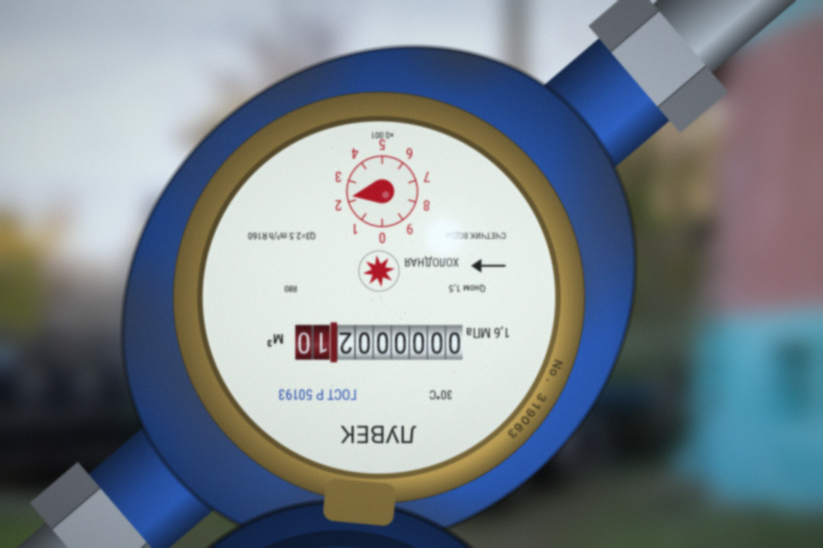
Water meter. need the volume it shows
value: 2.102 m³
